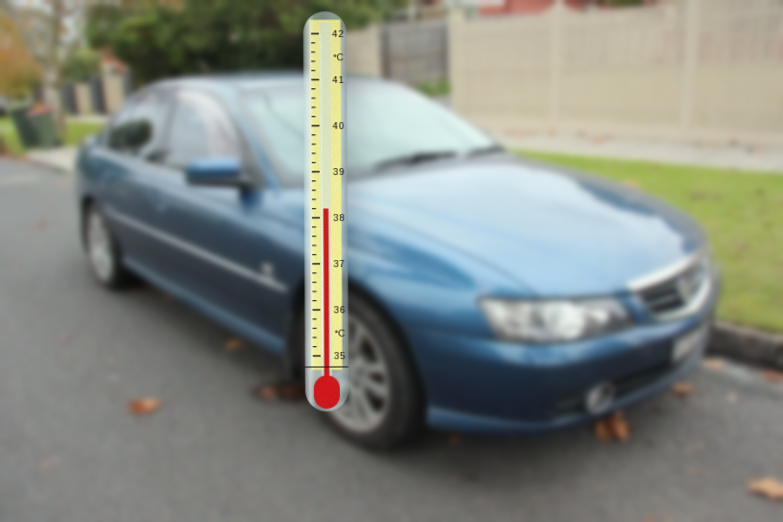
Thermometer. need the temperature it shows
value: 38.2 °C
